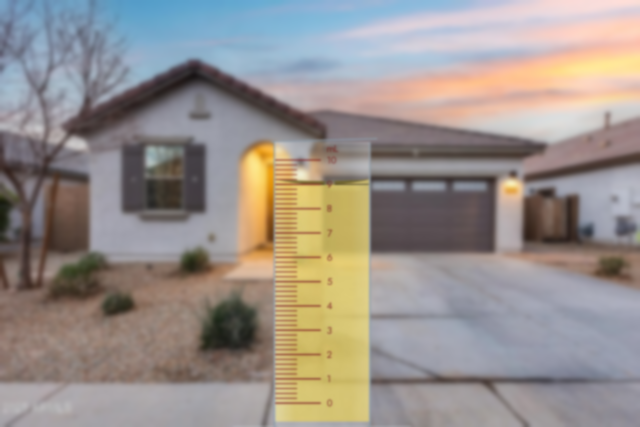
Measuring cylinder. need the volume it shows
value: 9 mL
